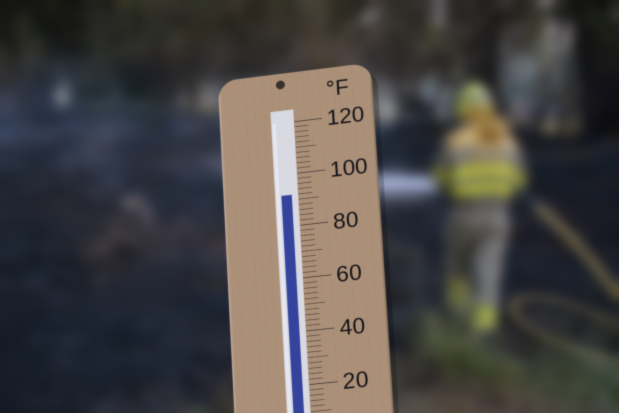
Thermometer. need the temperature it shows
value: 92 °F
